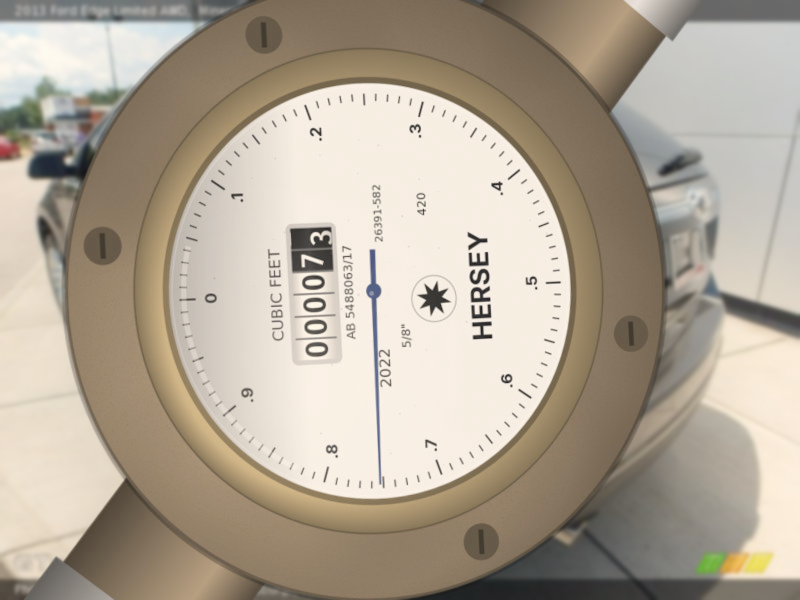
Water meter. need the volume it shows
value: 72.75 ft³
